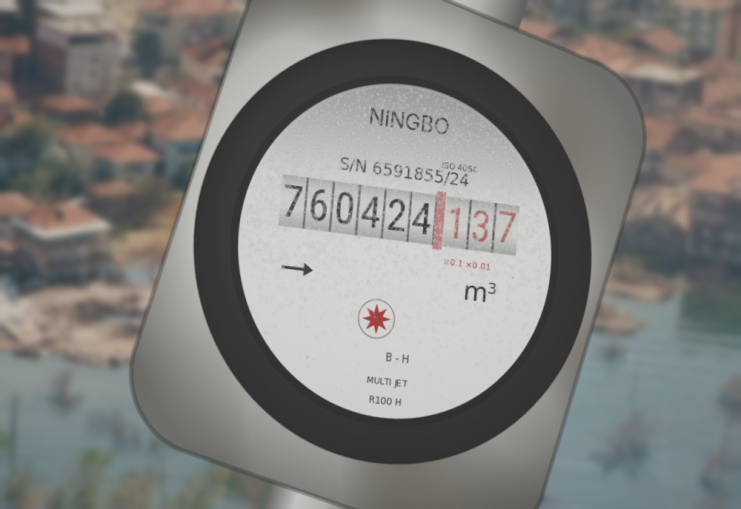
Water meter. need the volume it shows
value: 760424.137 m³
